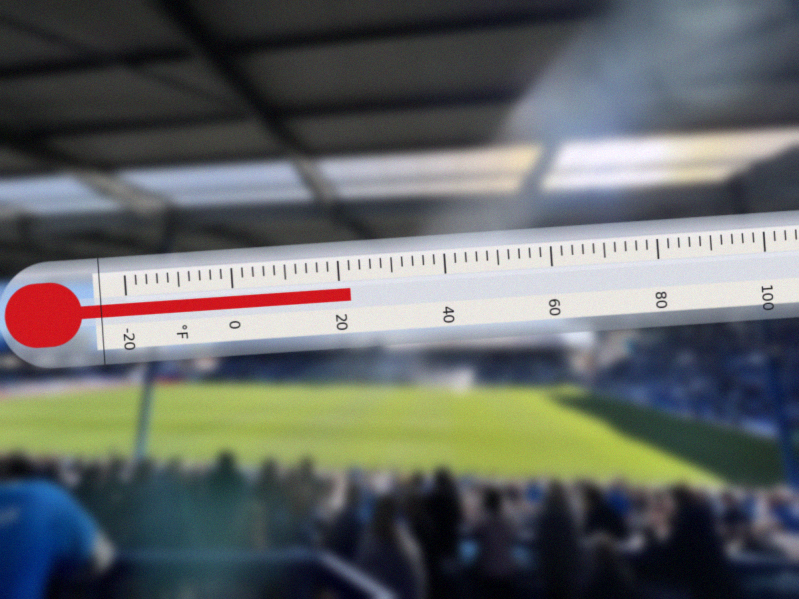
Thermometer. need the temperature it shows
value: 22 °F
